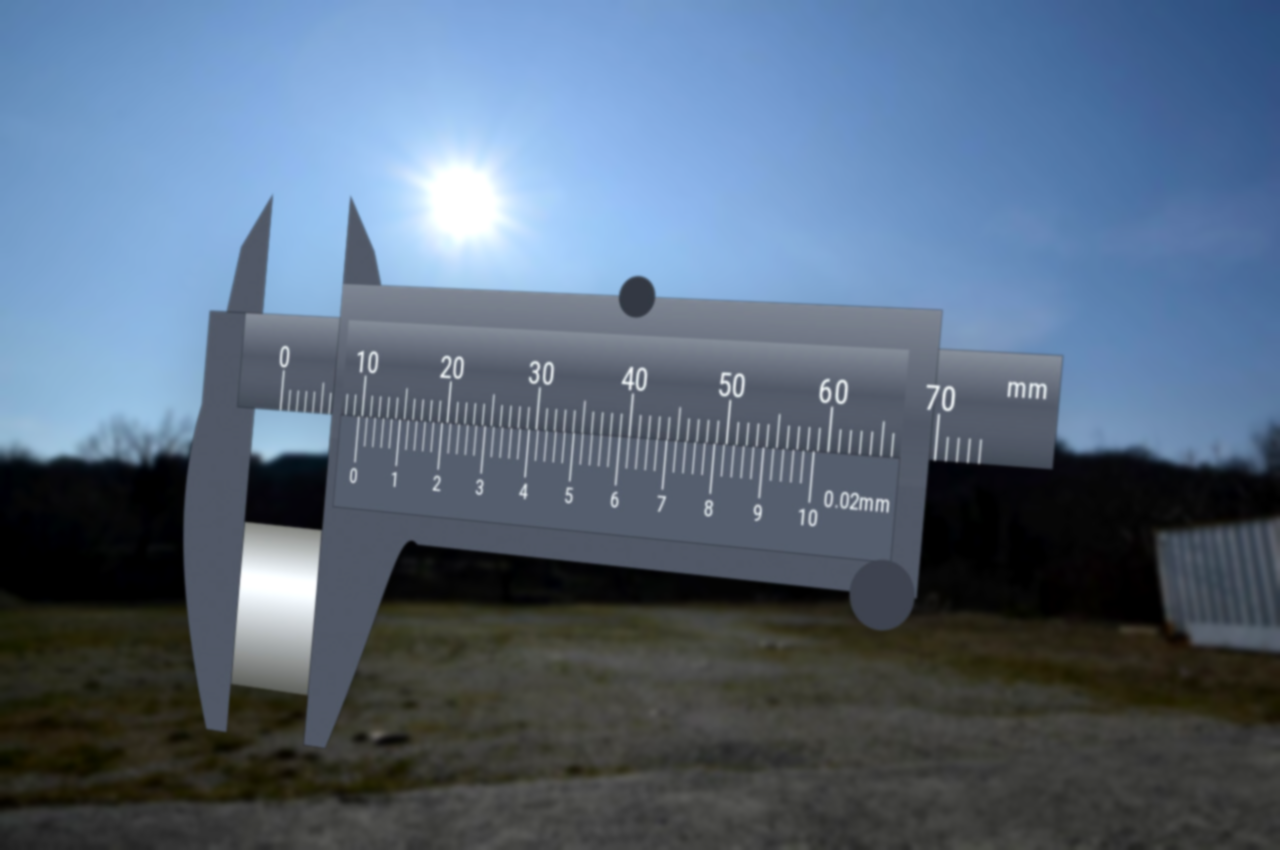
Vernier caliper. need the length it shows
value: 9.6 mm
